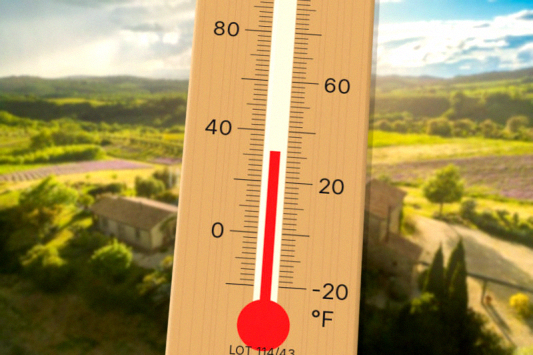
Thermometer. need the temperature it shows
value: 32 °F
